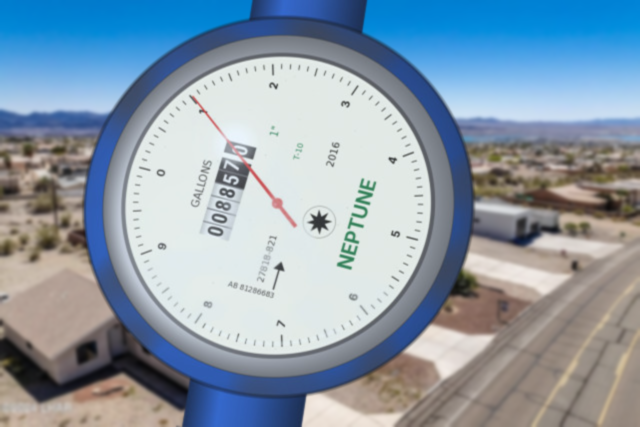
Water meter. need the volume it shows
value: 88571.0 gal
